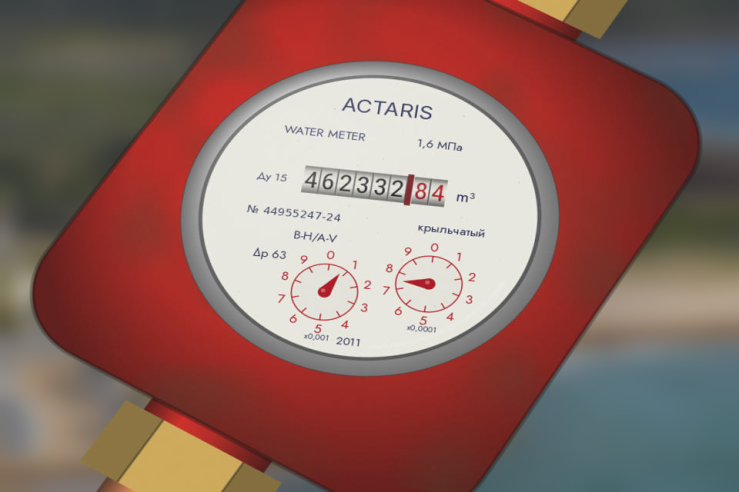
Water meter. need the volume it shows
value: 462332.8407 m³
